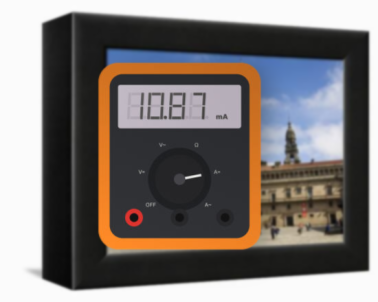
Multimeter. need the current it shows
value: 10.87 mA
